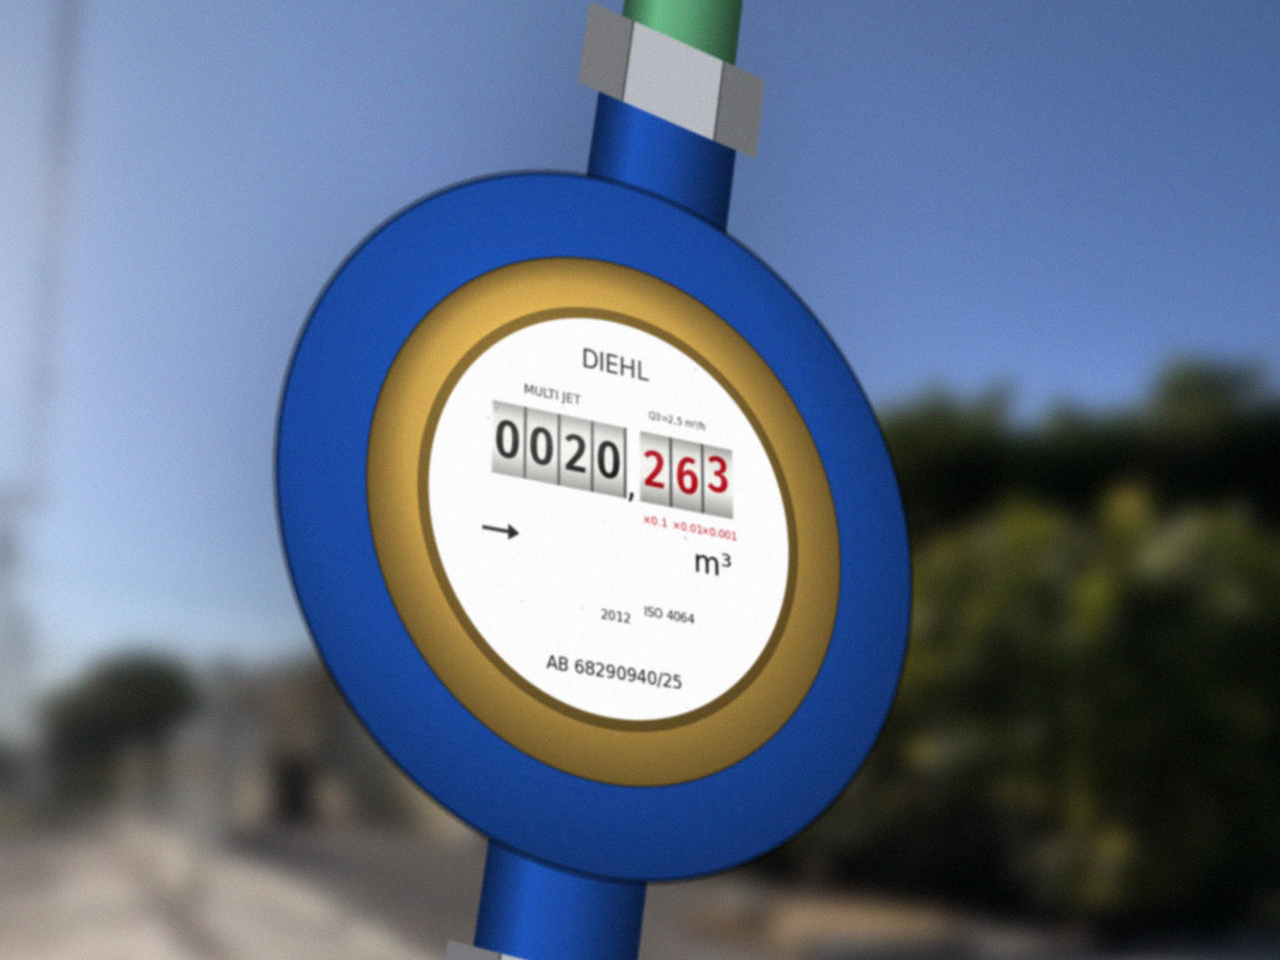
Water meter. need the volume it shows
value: 20.263 m³
